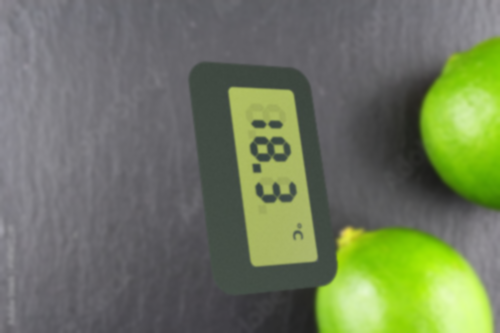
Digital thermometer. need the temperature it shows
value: 18.3 °C
